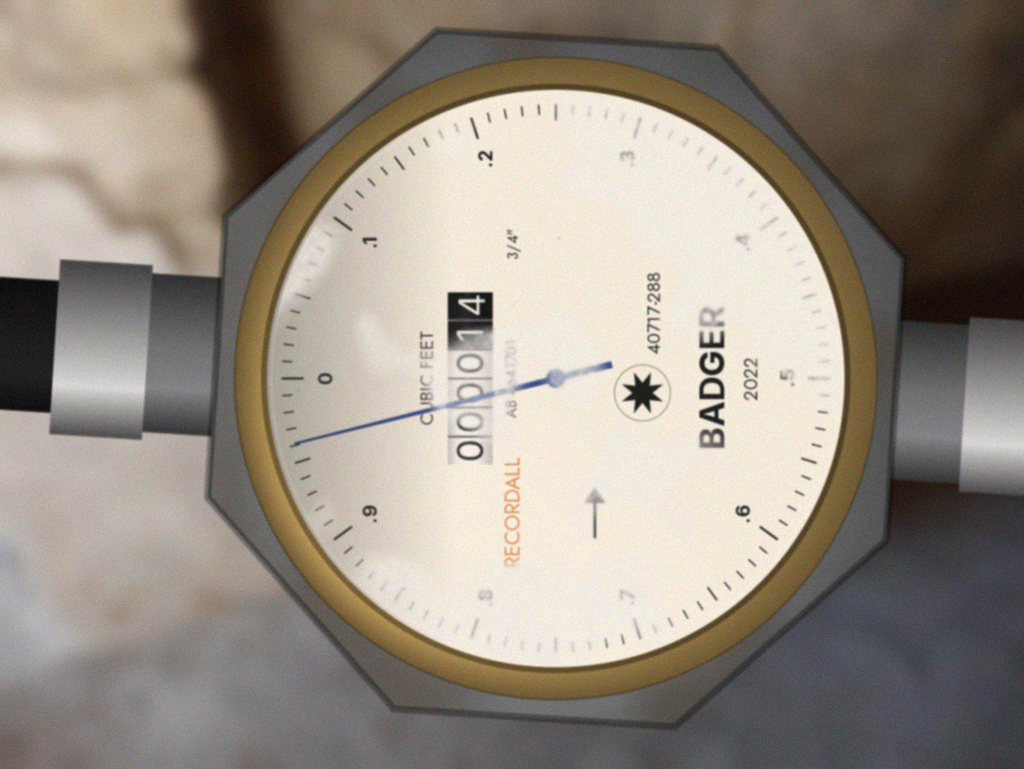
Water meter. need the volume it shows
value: 13.96 ft³
